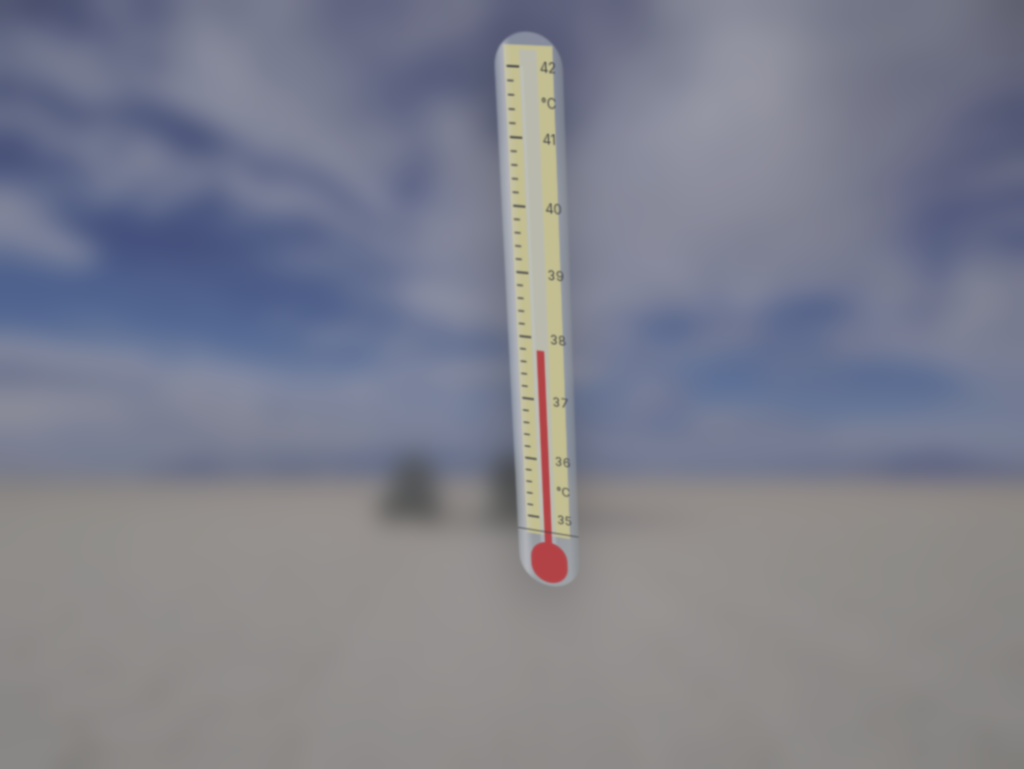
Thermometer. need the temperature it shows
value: 37.8 °C
